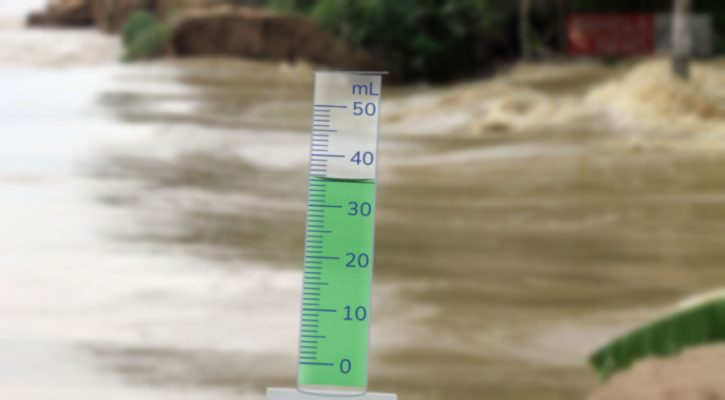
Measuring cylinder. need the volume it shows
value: 35 mL
